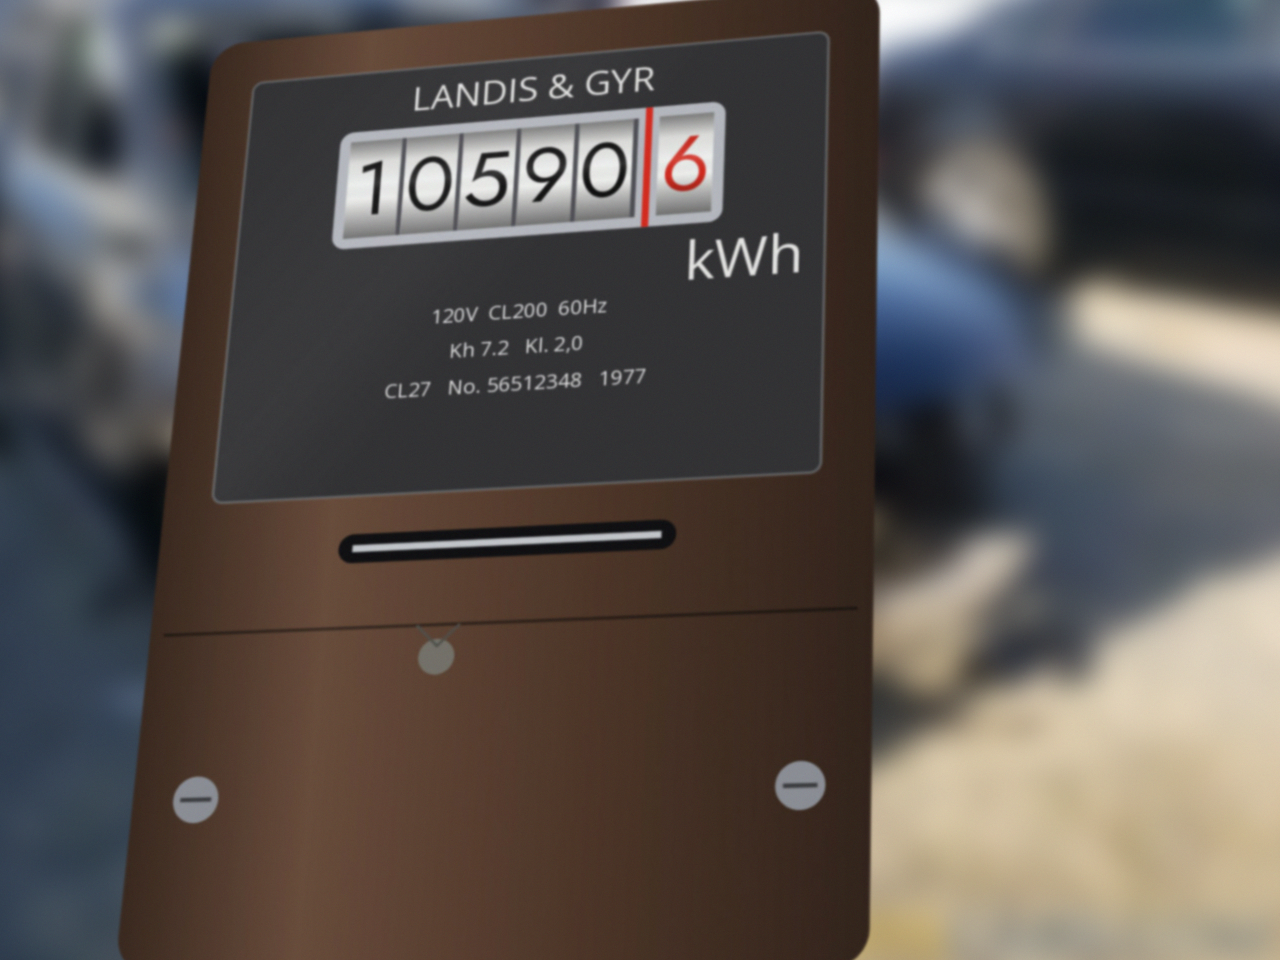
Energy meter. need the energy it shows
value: 10590.6 kWh
